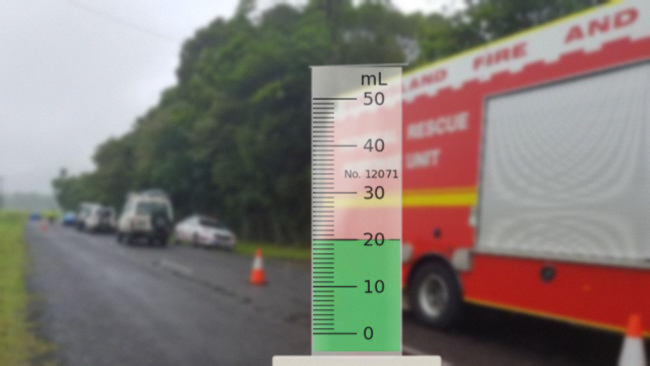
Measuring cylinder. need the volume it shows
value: 20 mL
